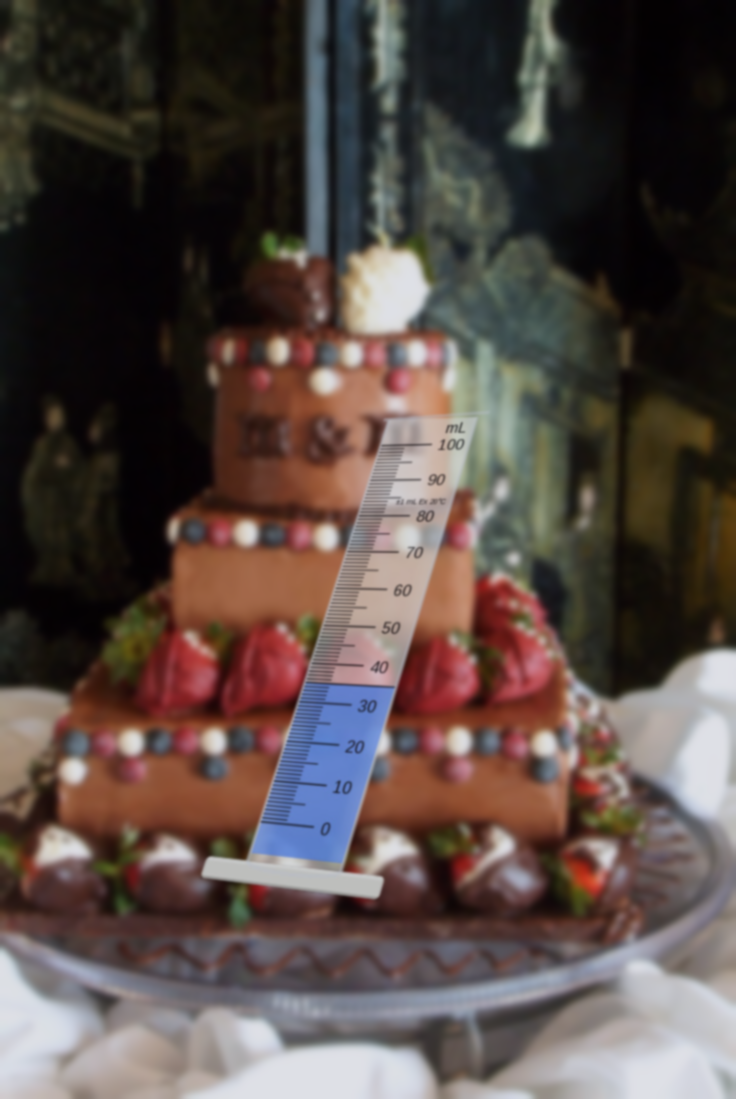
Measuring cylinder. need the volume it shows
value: 35 mL
